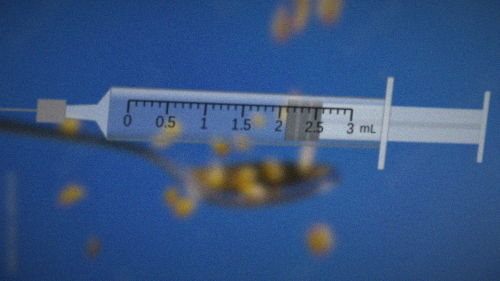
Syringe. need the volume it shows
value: 2.1 mL
